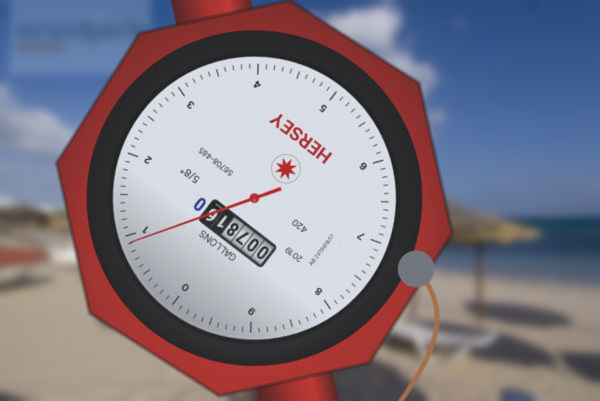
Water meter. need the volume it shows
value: 78160.9 gal
